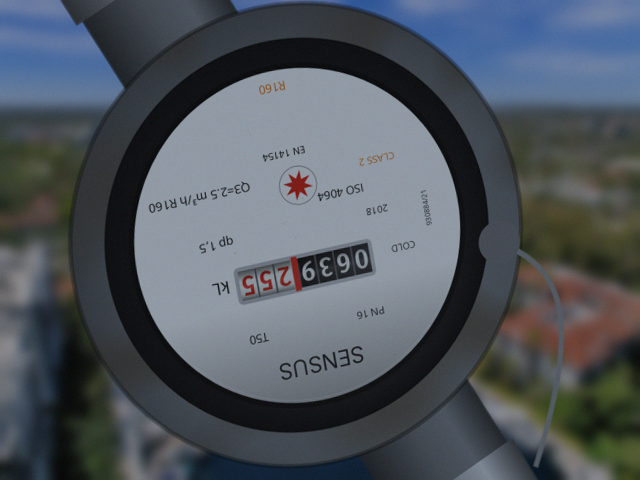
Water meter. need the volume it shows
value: 639.255 kL
